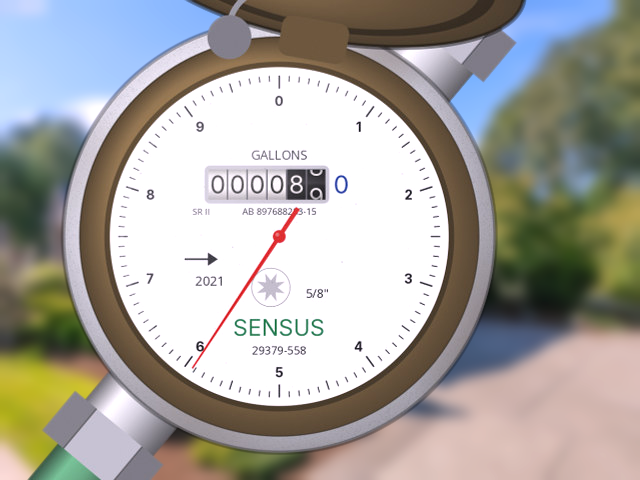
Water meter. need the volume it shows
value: 885.9 gal
